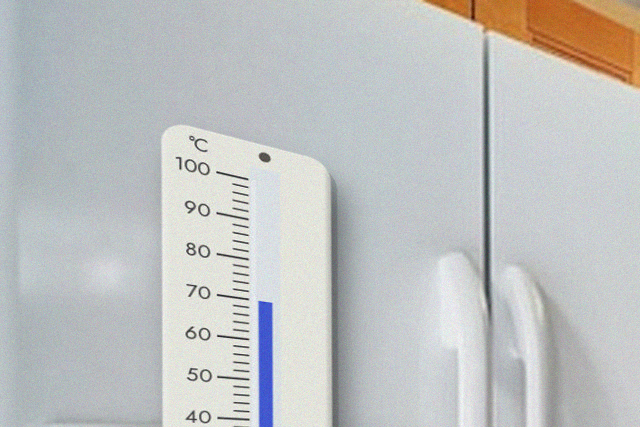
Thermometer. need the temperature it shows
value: 70 °C
